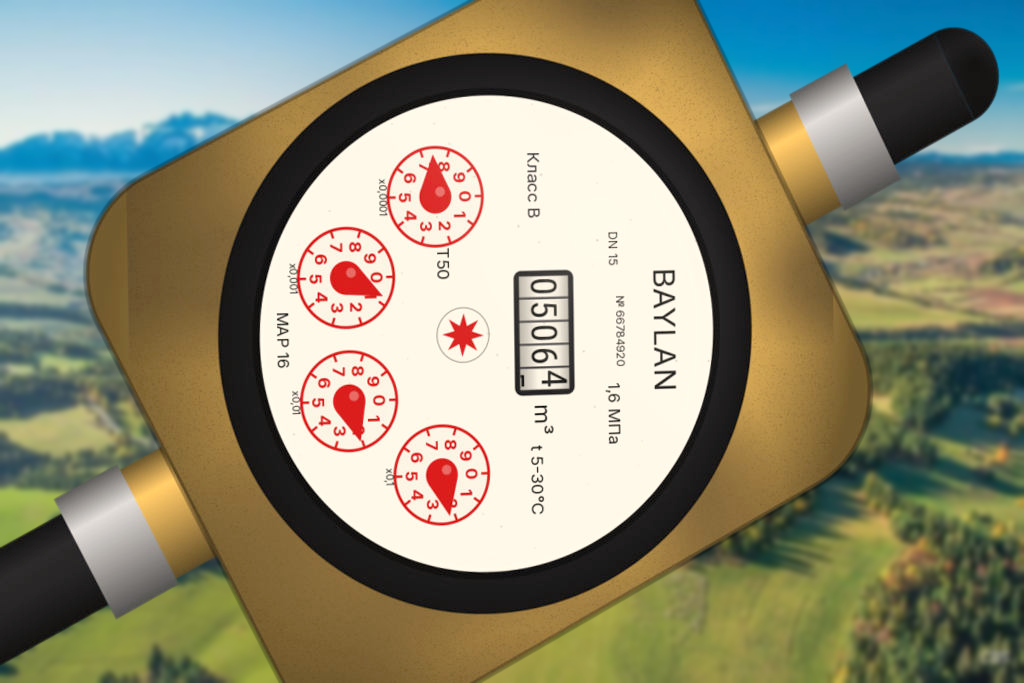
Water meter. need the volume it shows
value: 5064.2207 m³
